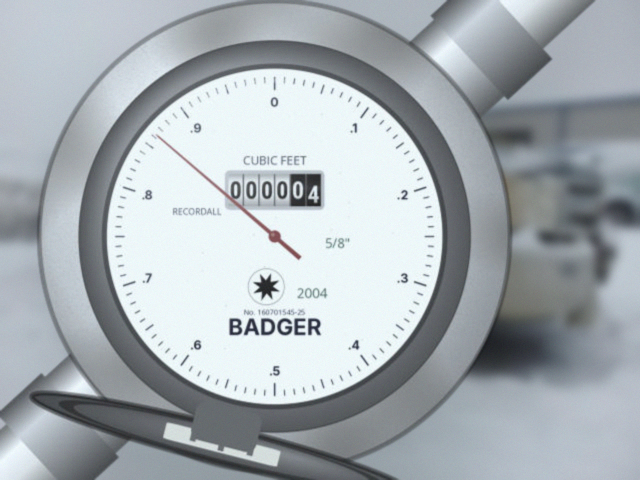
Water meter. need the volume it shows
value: 3.86 ft³
